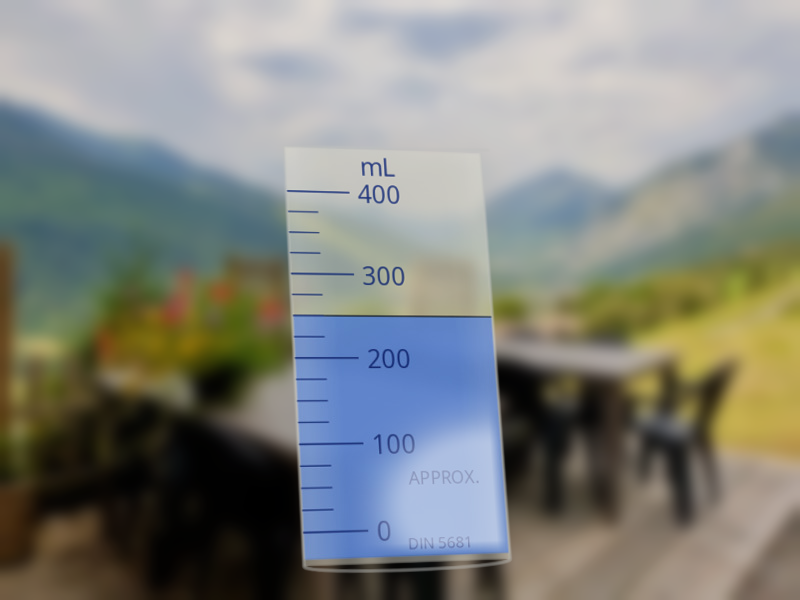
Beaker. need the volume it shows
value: 250 mL
